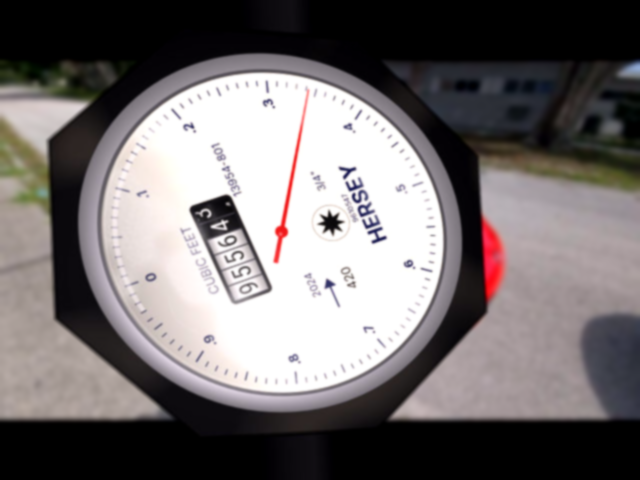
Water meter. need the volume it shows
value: 955643.34 ft³
